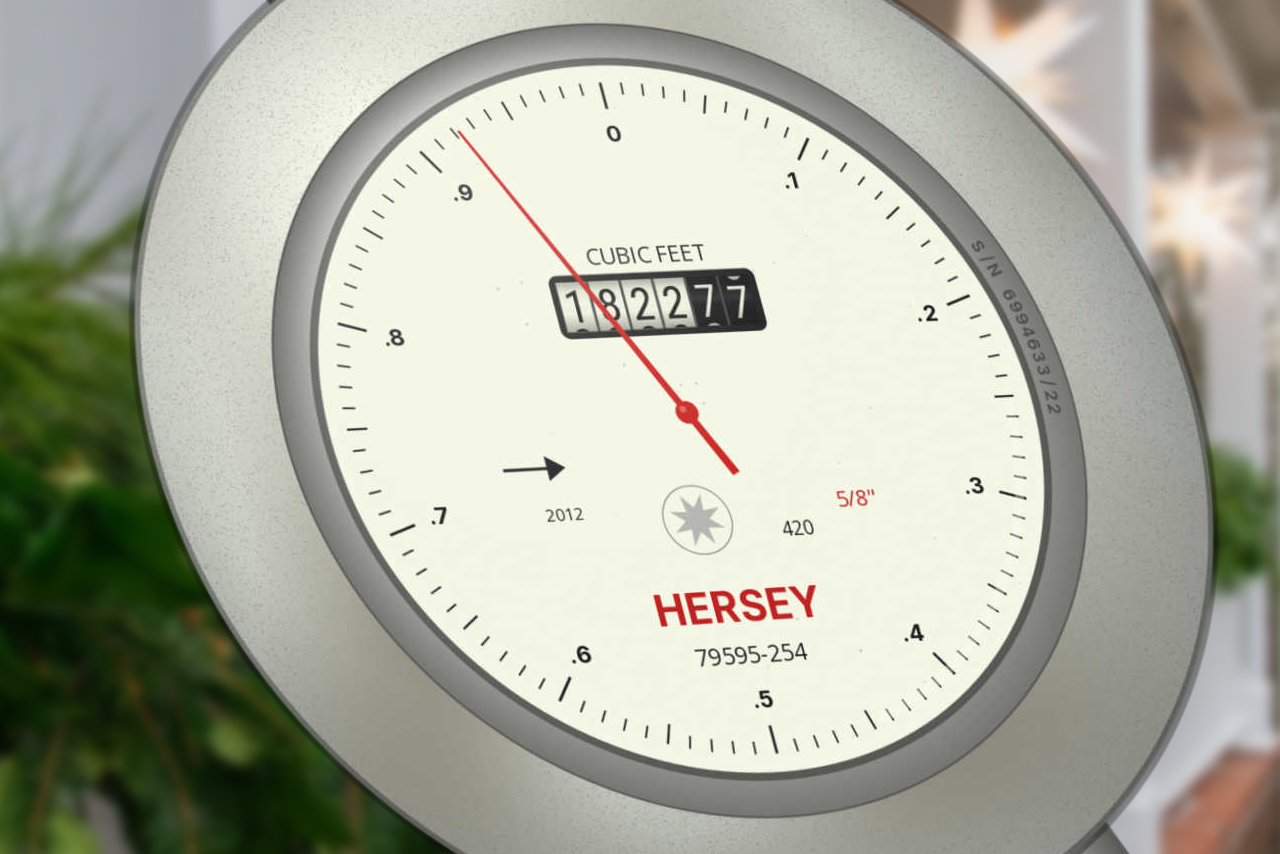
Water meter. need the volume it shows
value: 182276.92 ft³
